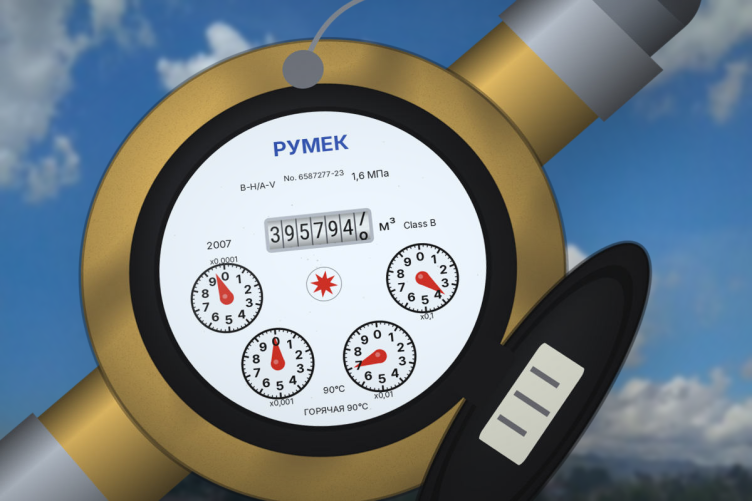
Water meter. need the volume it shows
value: 3957947.3699 m³
